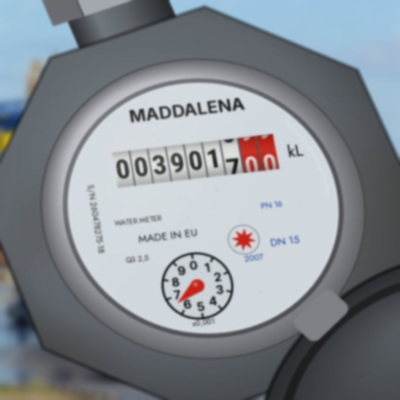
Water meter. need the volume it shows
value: 39016.996 kL
